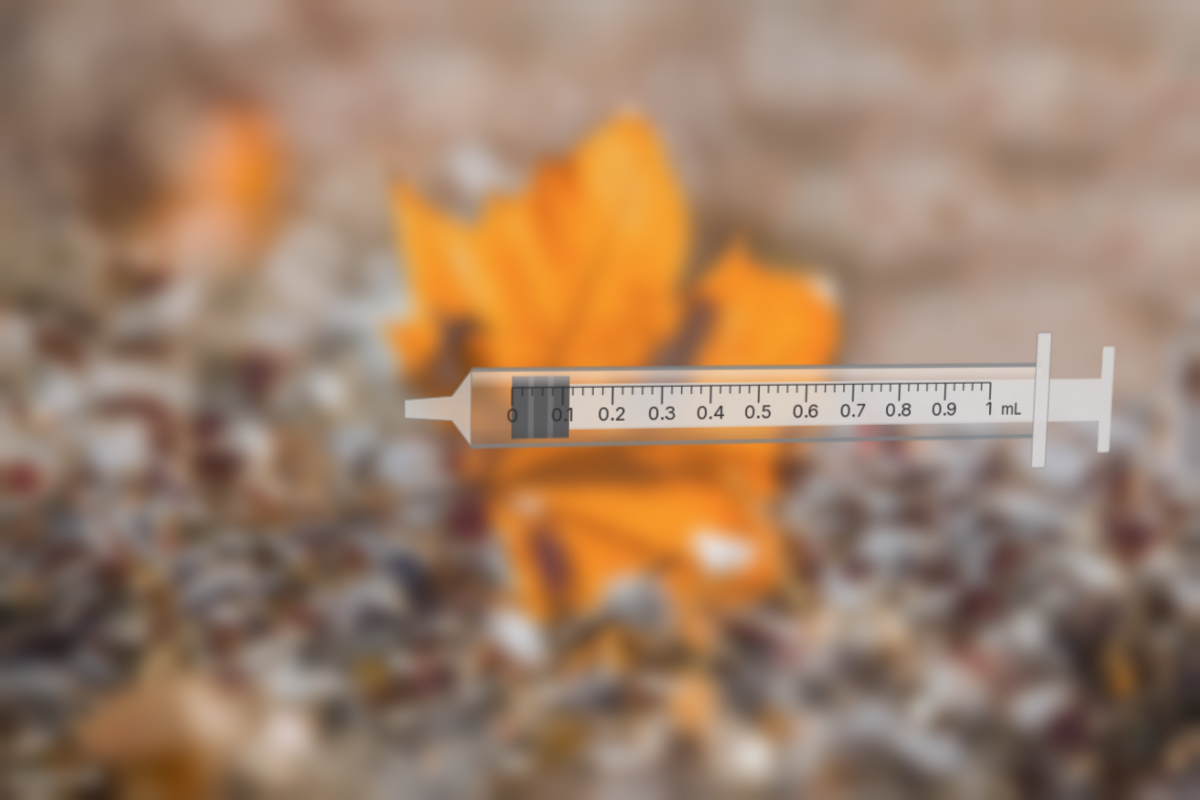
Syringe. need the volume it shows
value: 0 mL
